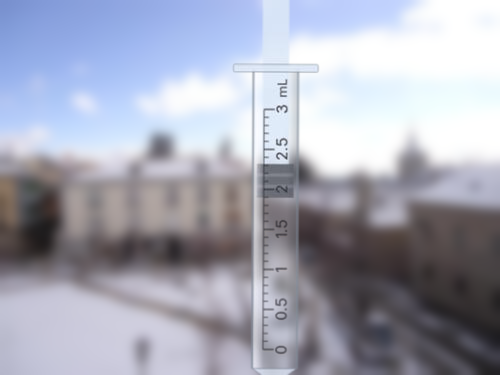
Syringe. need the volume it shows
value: 1.9 mL
